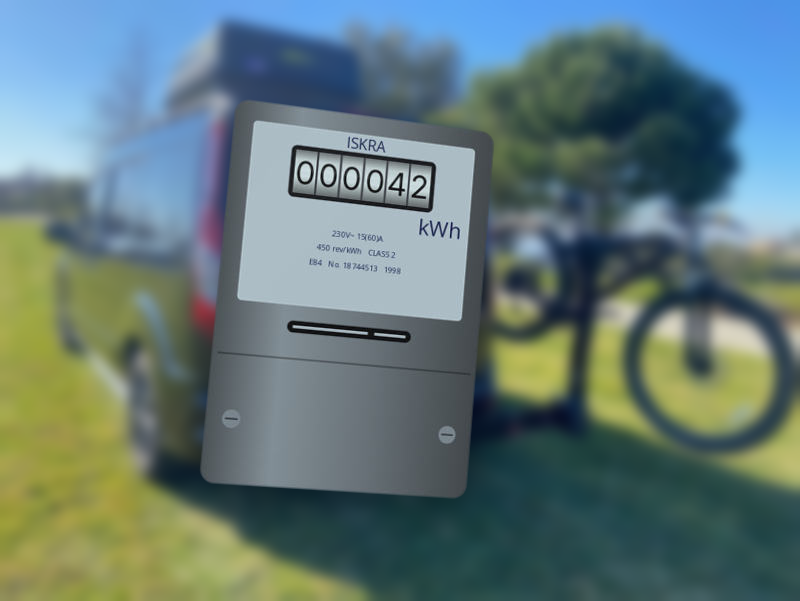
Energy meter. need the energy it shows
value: 42 kWh
